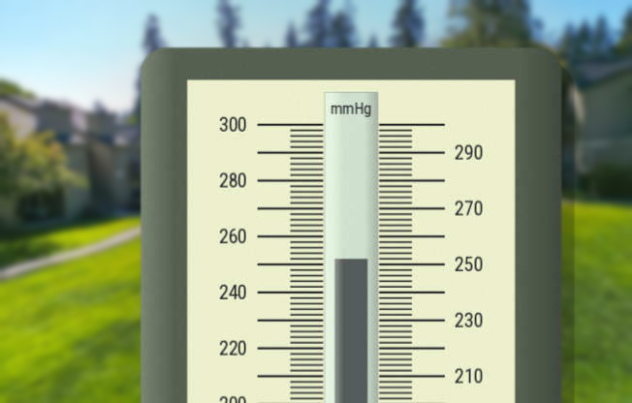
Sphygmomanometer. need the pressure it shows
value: 252 mmHg
